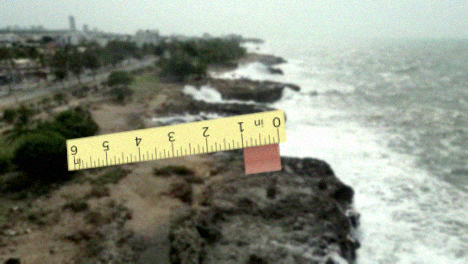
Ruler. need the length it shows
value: 1 in
